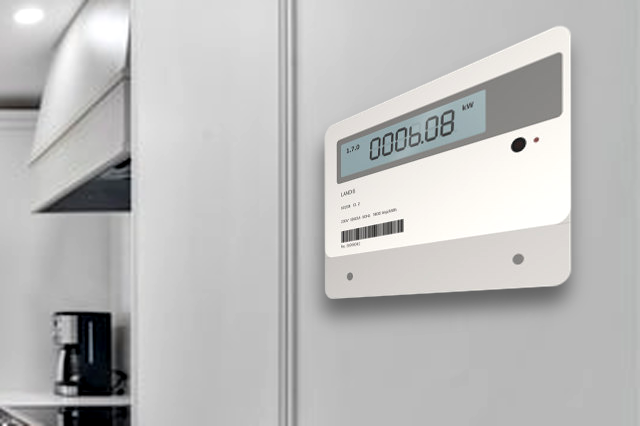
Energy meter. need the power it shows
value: 6.08 kW
